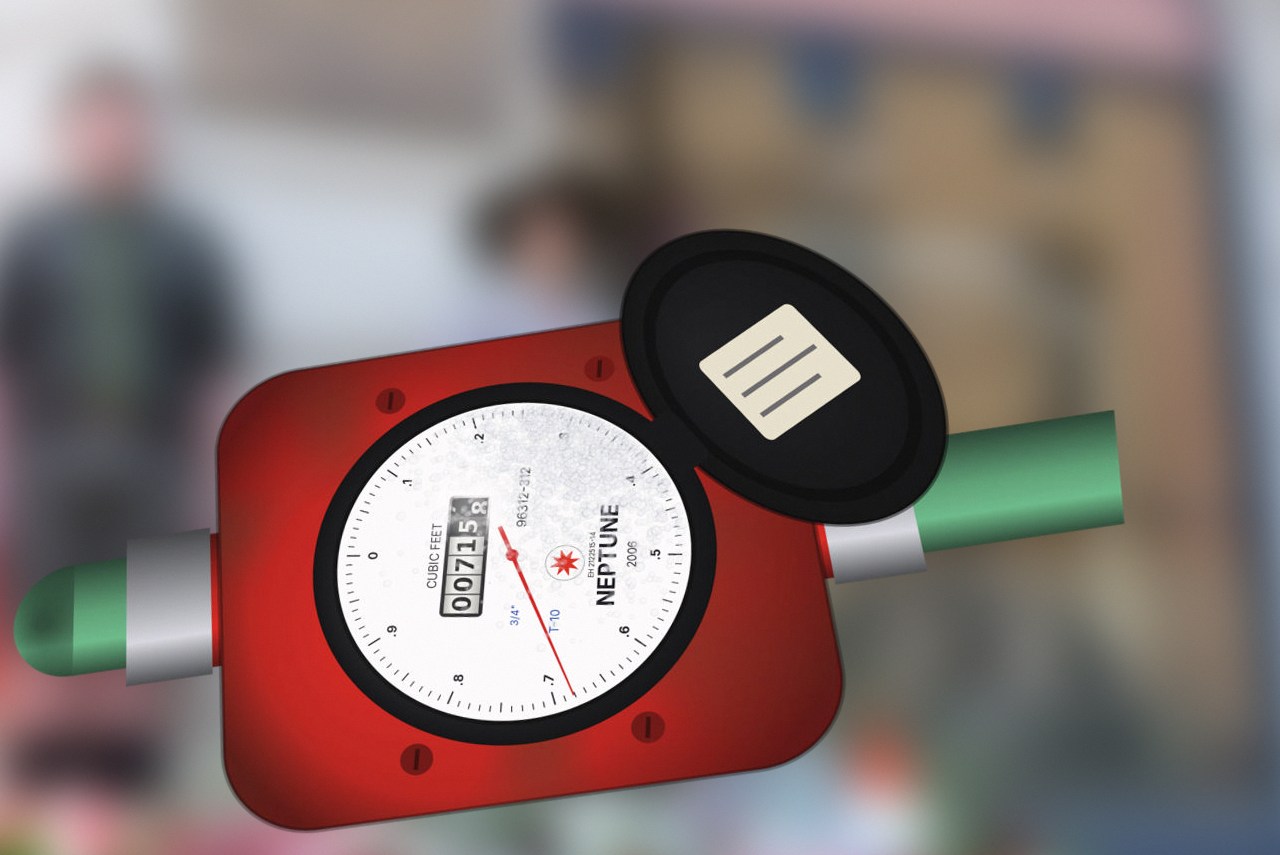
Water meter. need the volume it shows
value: 7157.68 ft³
